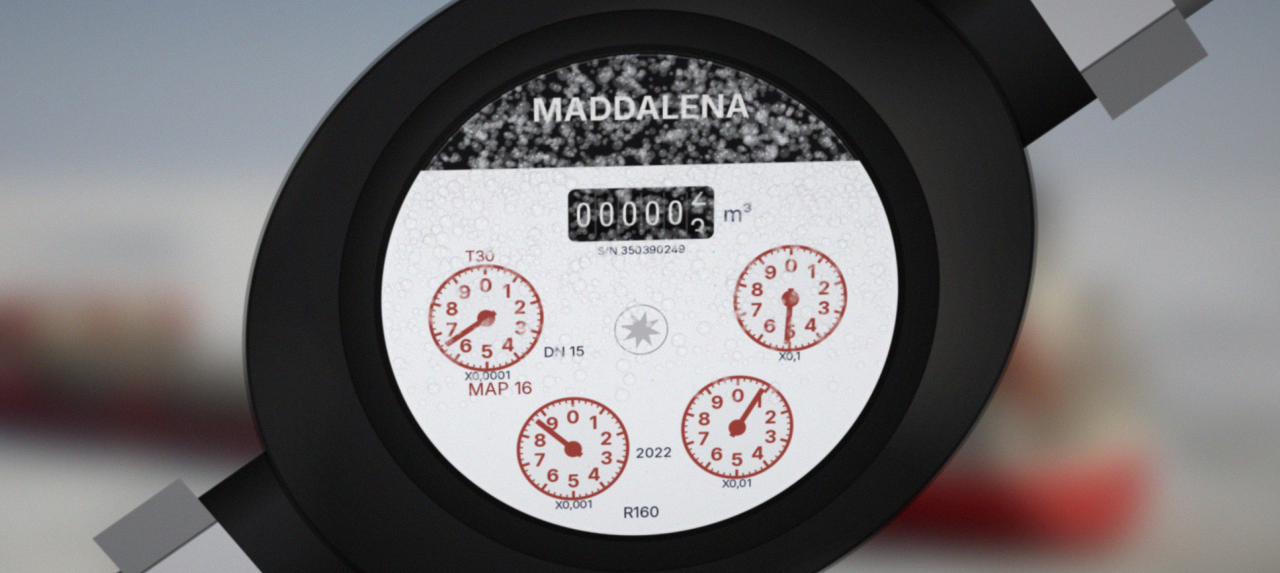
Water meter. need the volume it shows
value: 2.5086 m³
